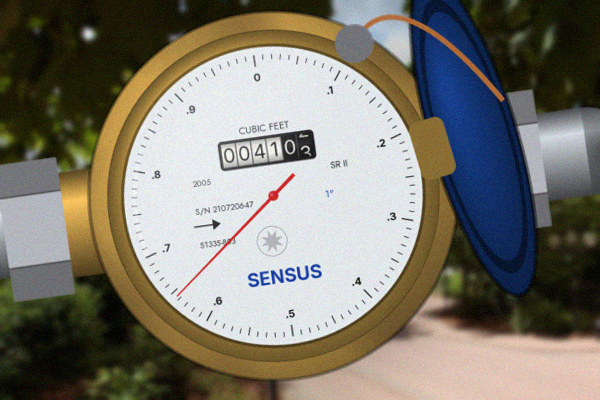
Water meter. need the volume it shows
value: 4102.64 ft³
